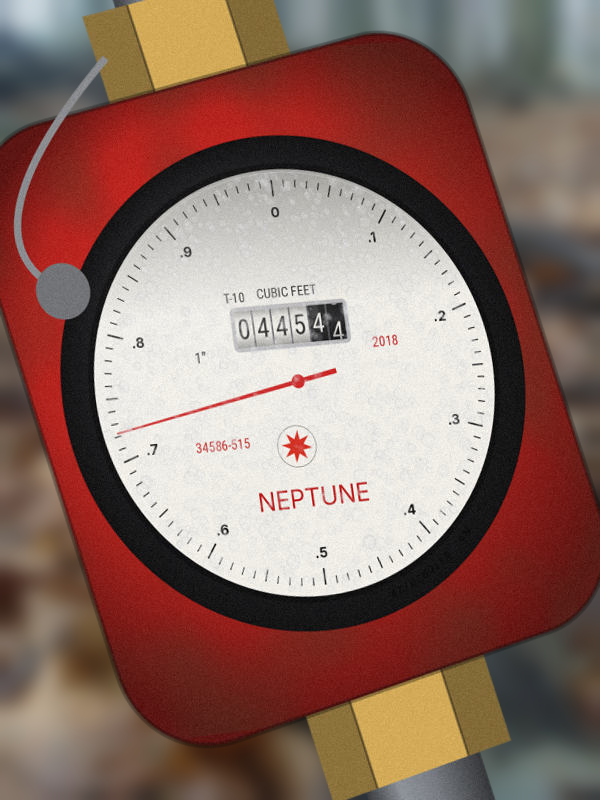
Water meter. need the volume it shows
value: 44543.72 ft³
